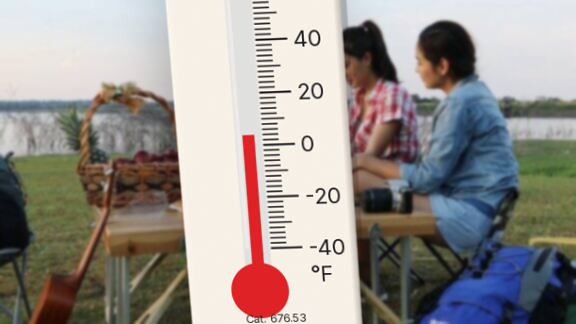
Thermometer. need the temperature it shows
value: 4 °F
